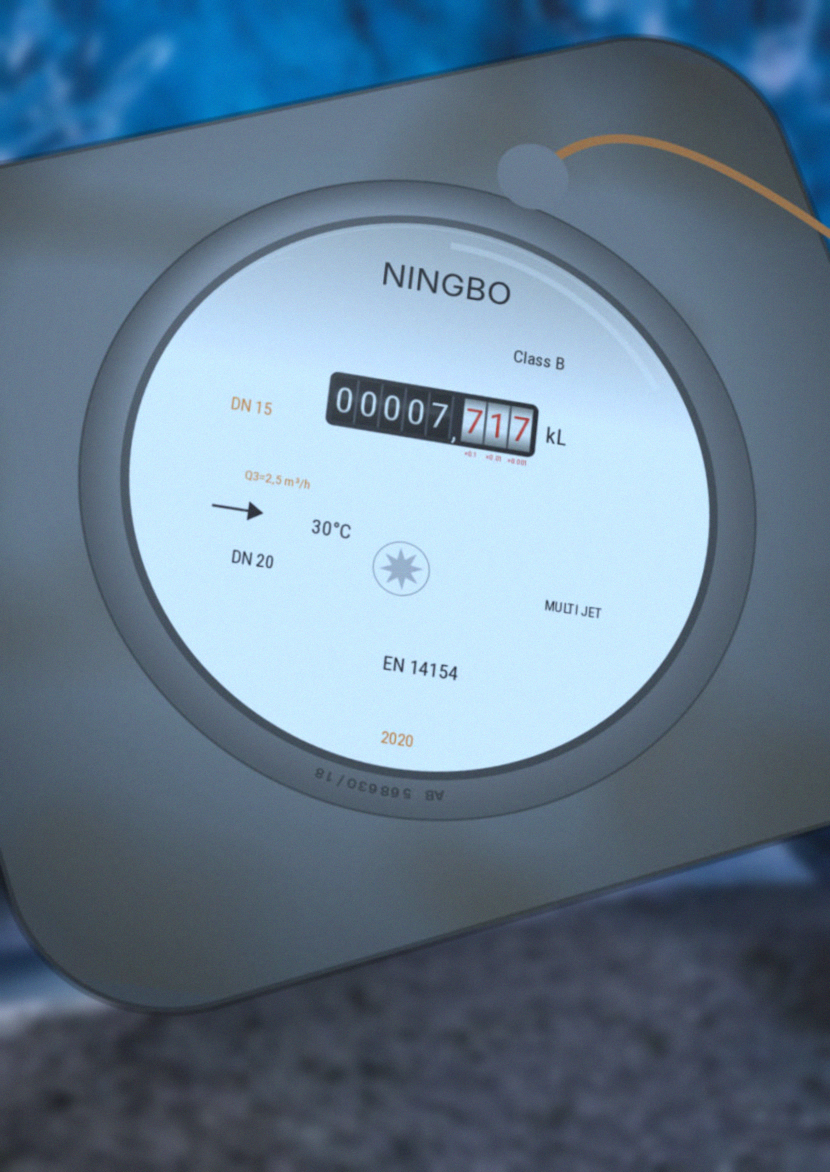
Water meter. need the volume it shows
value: 7.717 kL
